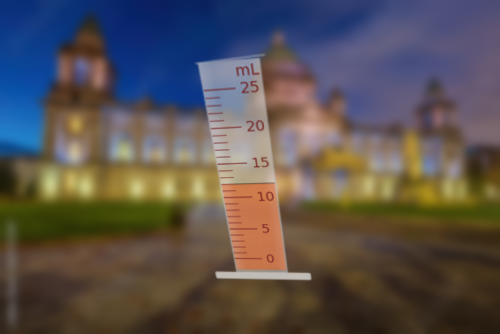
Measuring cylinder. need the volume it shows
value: 12 mL
